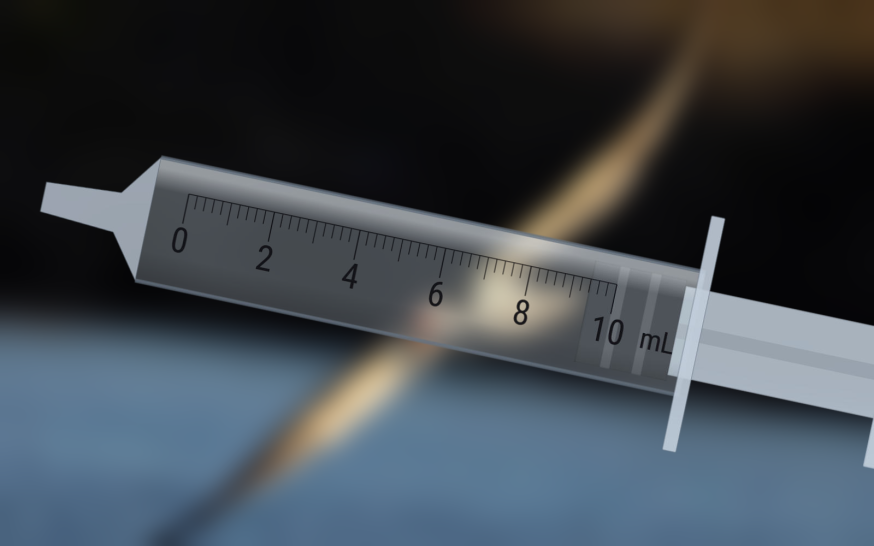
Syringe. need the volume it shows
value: 9.4 mL
